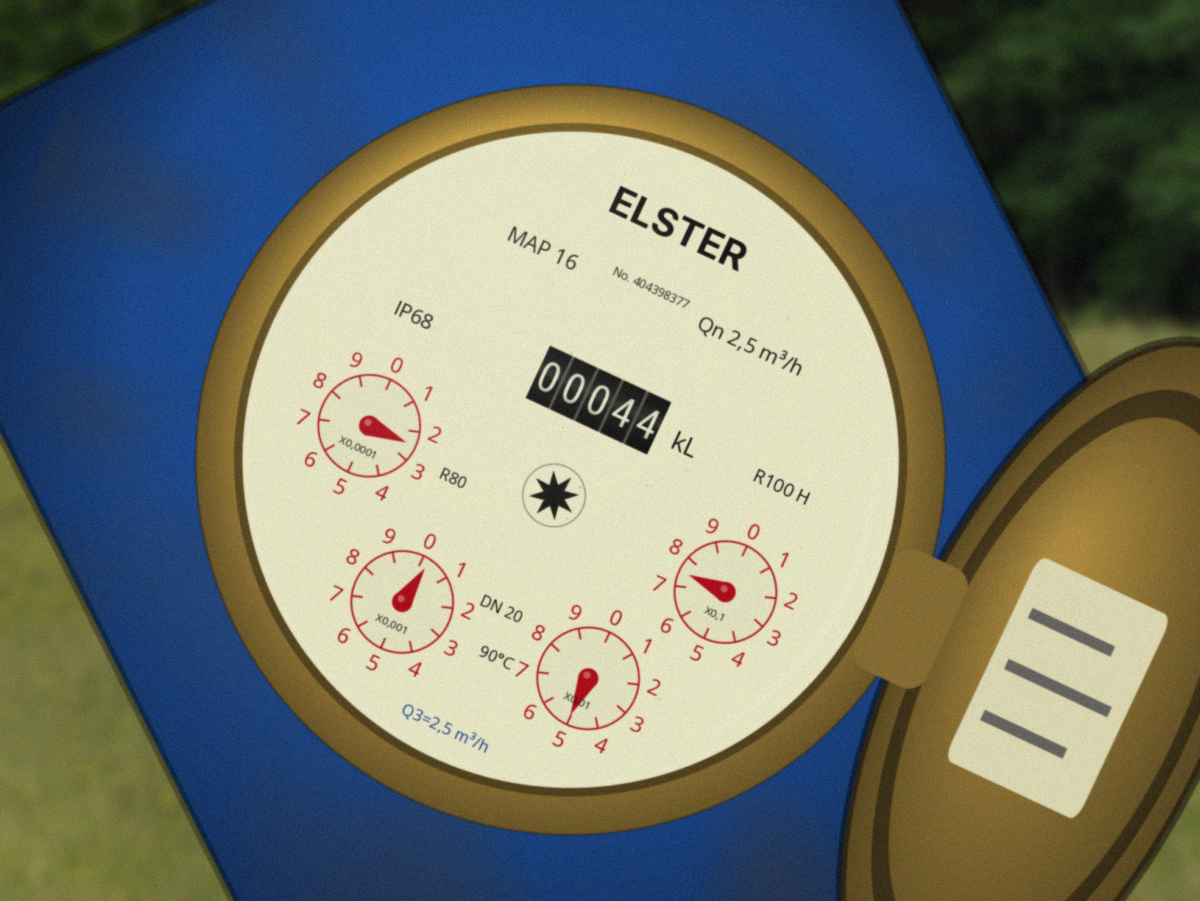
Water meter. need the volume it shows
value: 44.7502 kL
